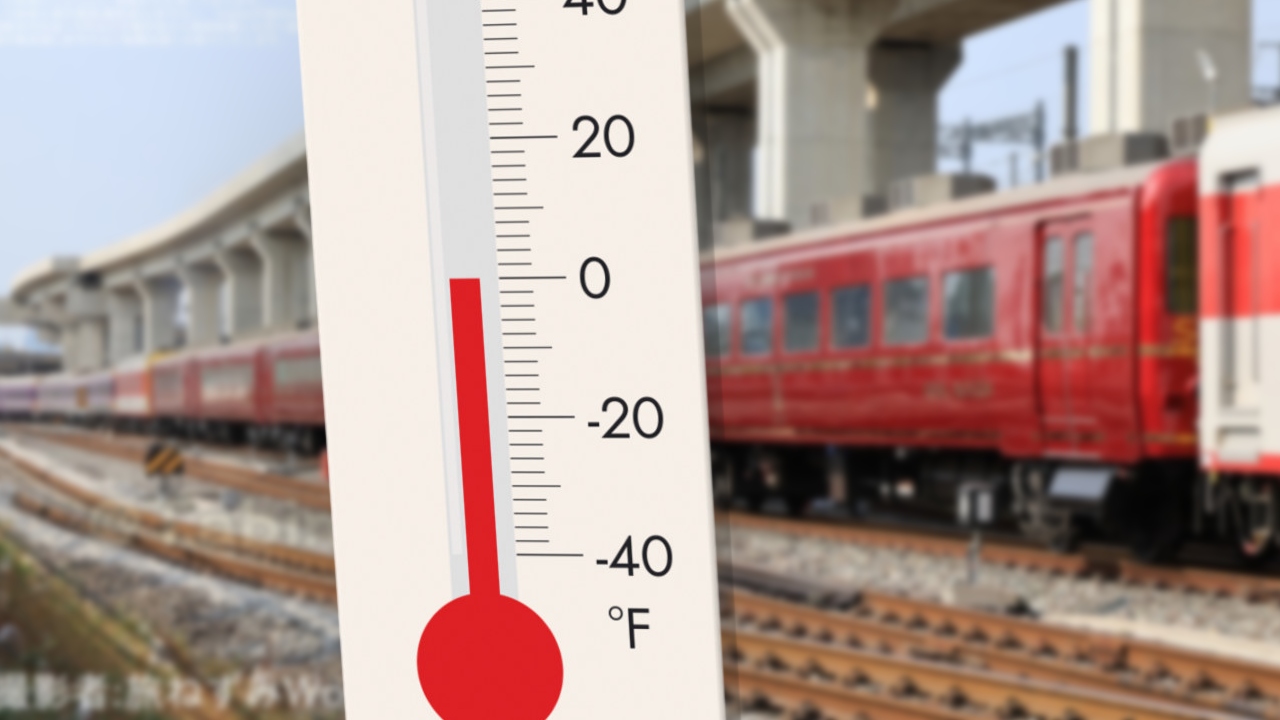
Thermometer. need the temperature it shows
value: 0 °F
